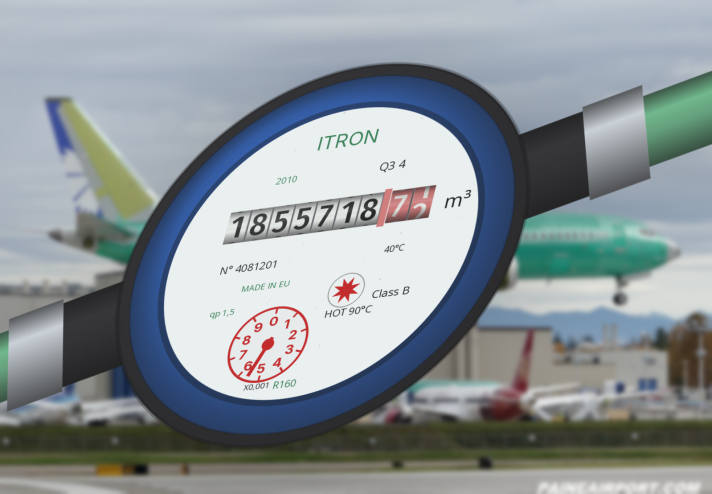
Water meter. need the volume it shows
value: 1855718.715 m³
